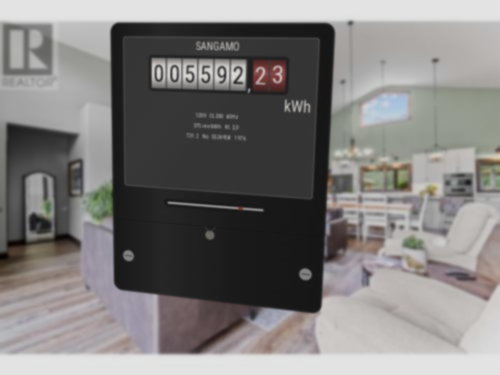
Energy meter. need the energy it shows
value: 5592.23 kWh
